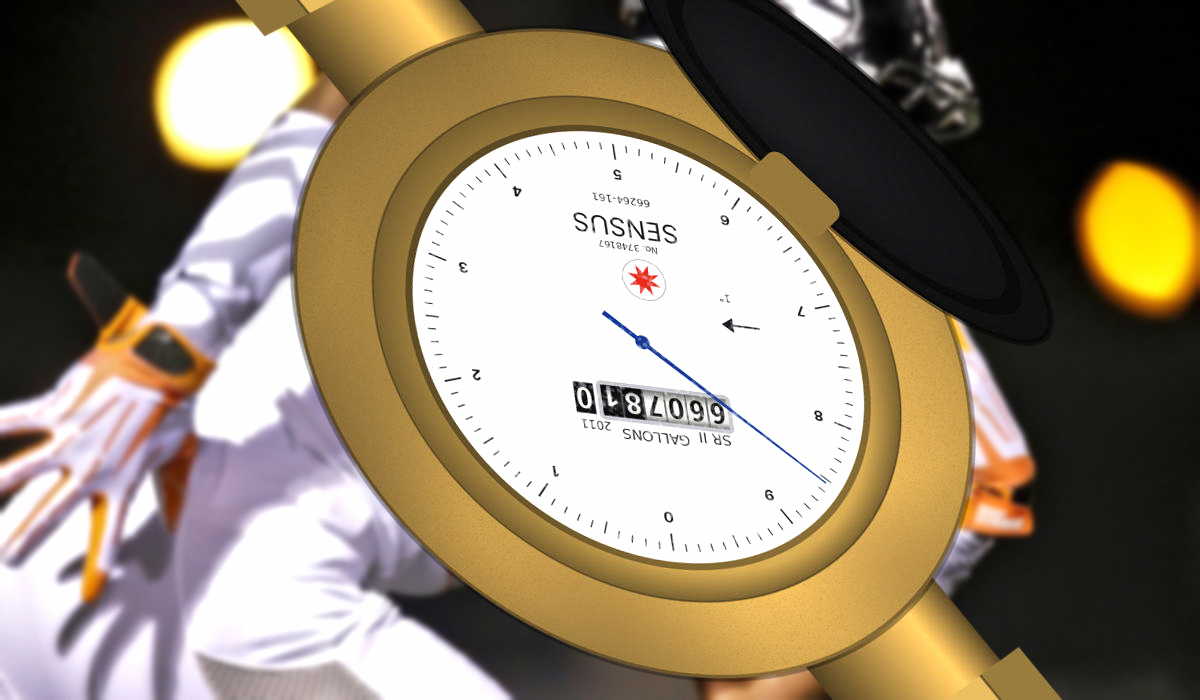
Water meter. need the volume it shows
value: 6607808.5 gal
